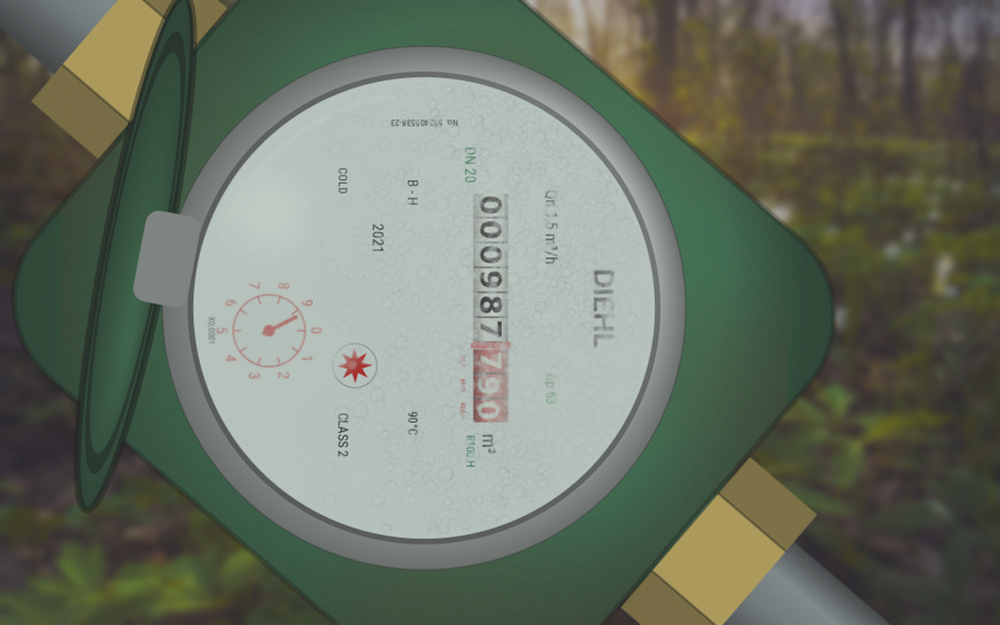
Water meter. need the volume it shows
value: 987.7899 m³
